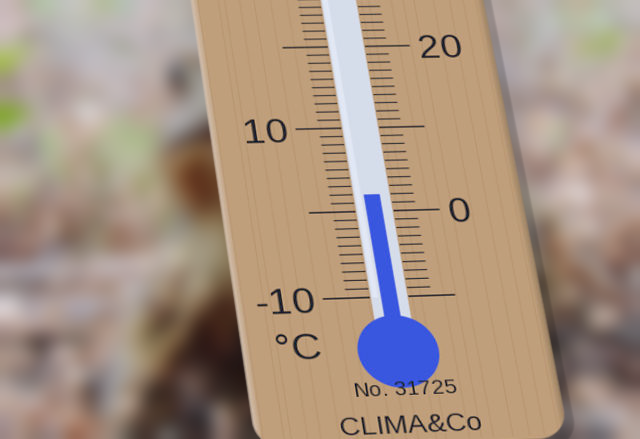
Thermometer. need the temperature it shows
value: 2 °C
